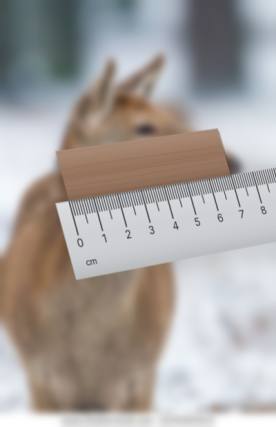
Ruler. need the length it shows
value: 7 cm
